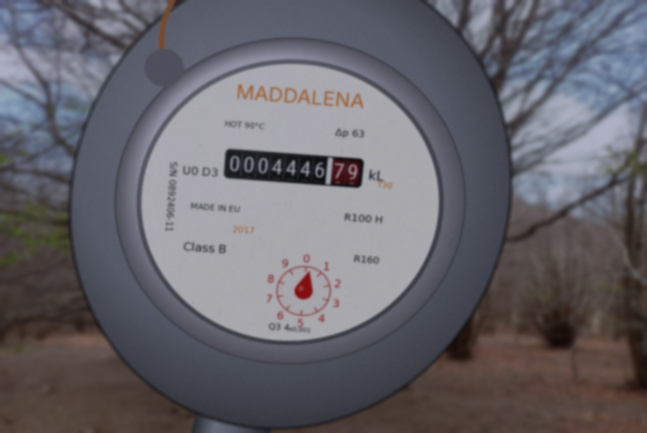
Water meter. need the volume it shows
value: 4446.790 kL
